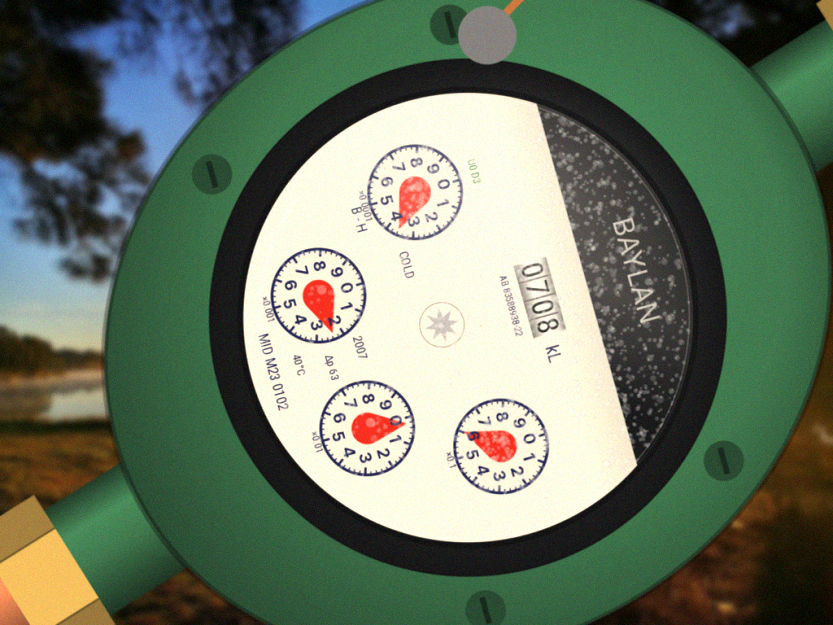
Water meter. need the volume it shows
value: 708.6023 kL
